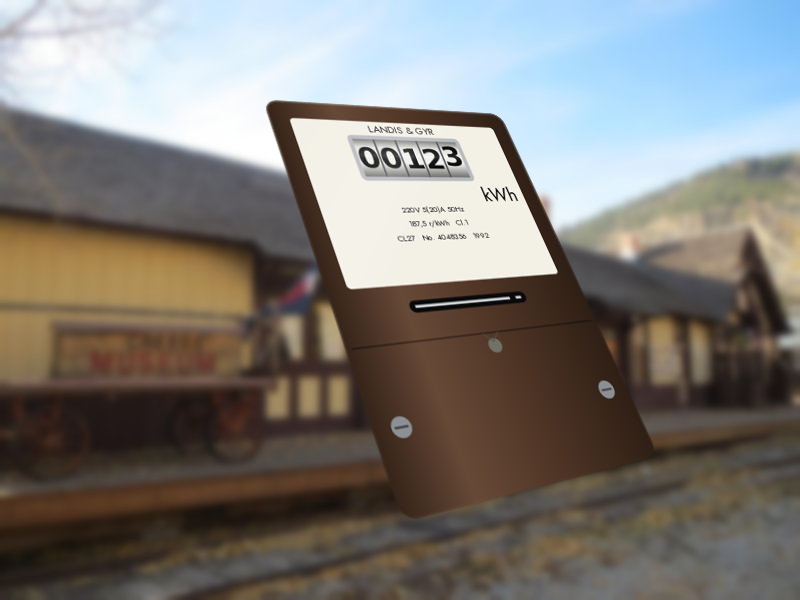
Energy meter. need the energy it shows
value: 123 kWh
